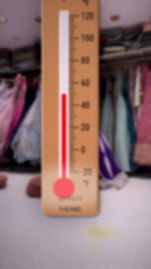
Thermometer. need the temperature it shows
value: 50 °F
